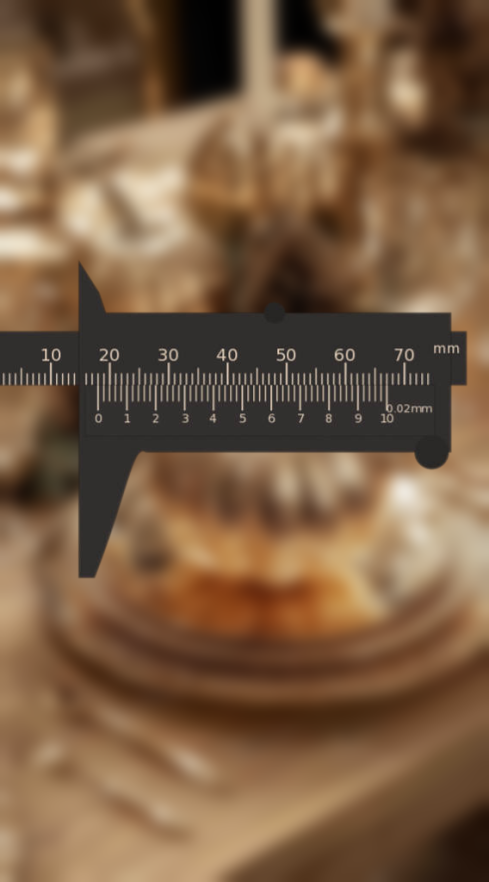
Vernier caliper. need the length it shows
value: 18.0 mm
